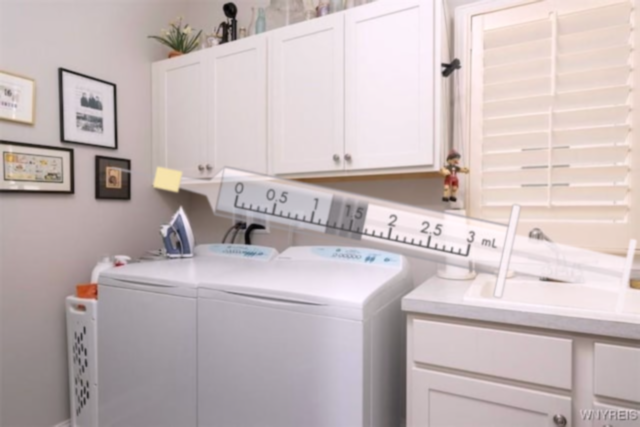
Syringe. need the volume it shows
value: 1.2 mL
